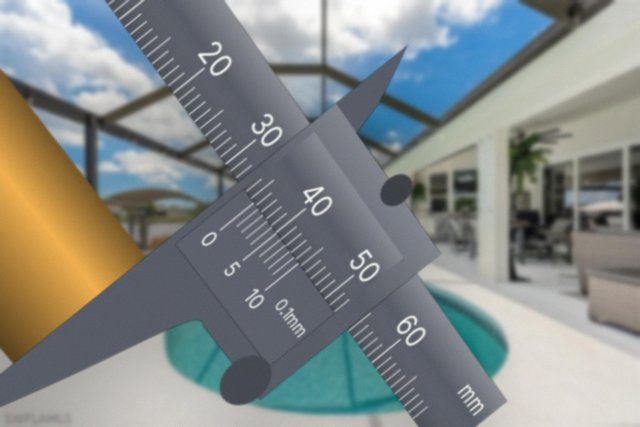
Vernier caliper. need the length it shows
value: 35.6 mm
